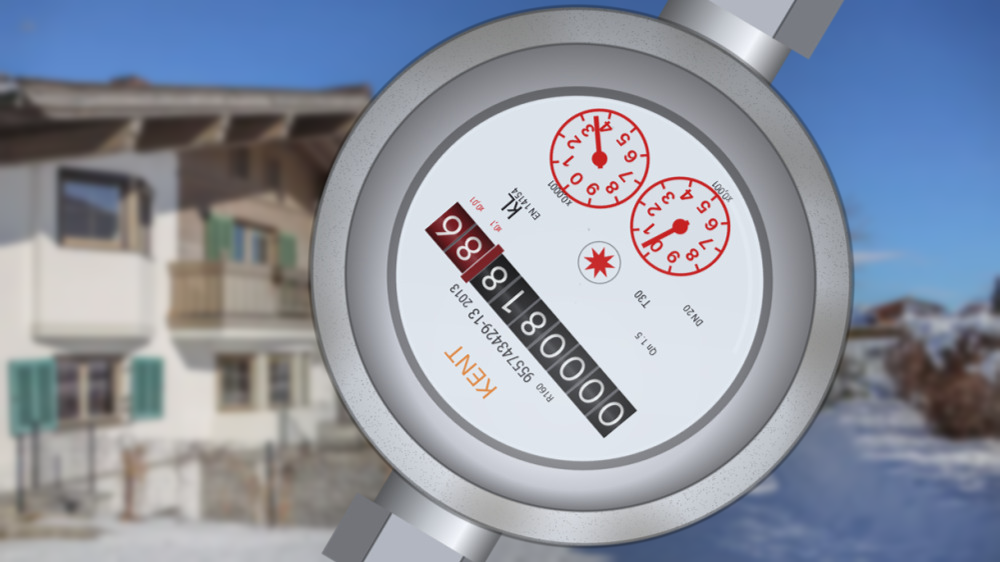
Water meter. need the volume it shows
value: 818.8603 kL
